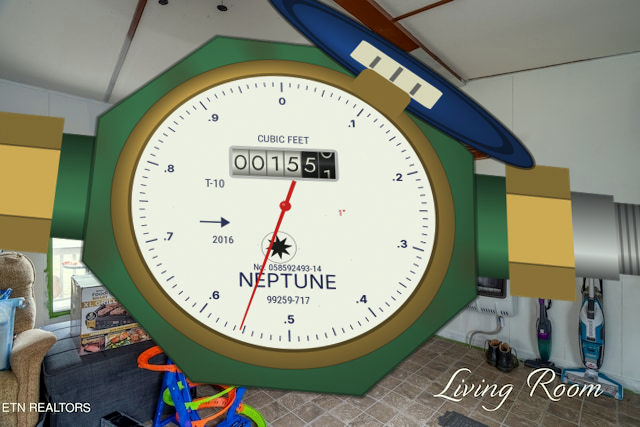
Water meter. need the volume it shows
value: 1550.55 ft³
